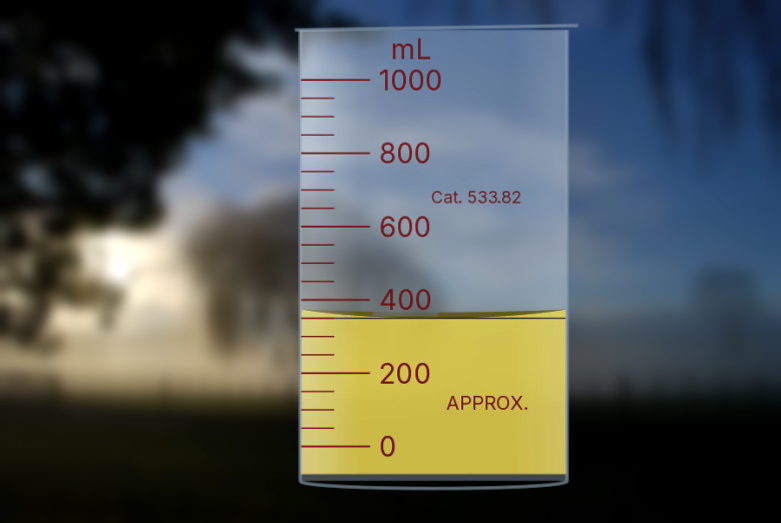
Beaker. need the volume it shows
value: 350 mL
